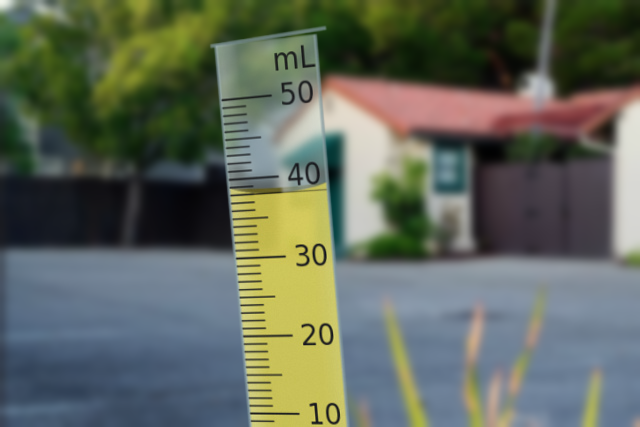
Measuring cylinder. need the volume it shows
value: 38 mL
